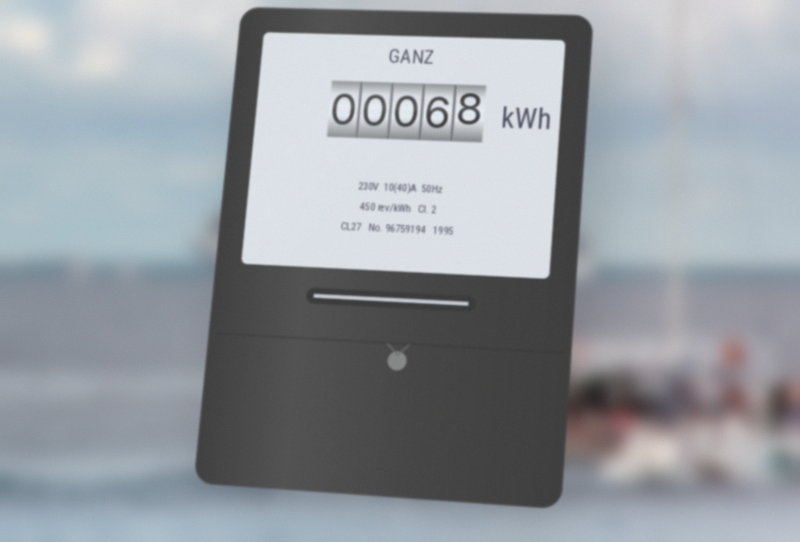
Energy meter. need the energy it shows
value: 68 kWh
